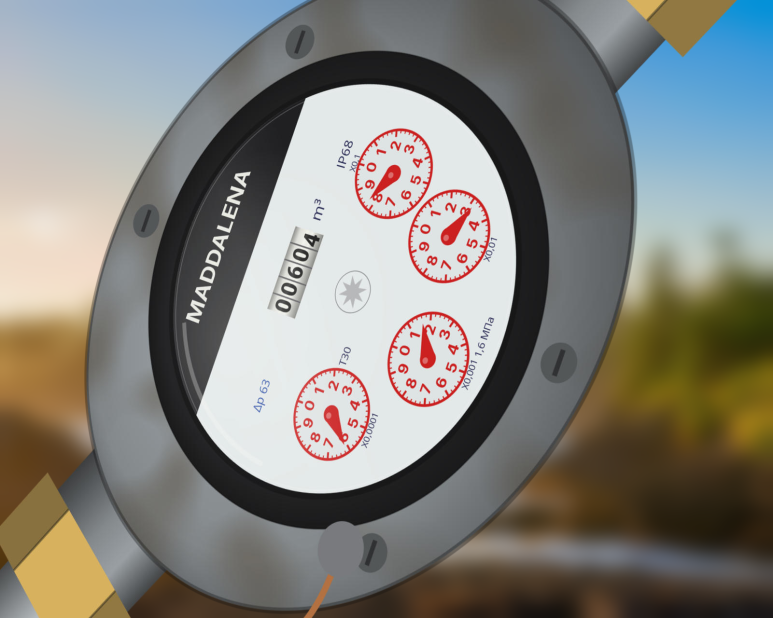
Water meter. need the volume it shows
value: 603.8316 m³
